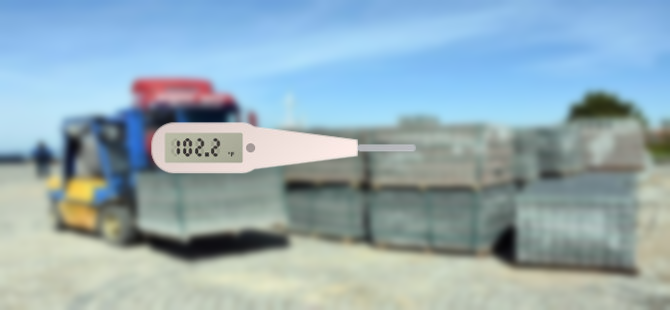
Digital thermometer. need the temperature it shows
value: 102.2 °F
